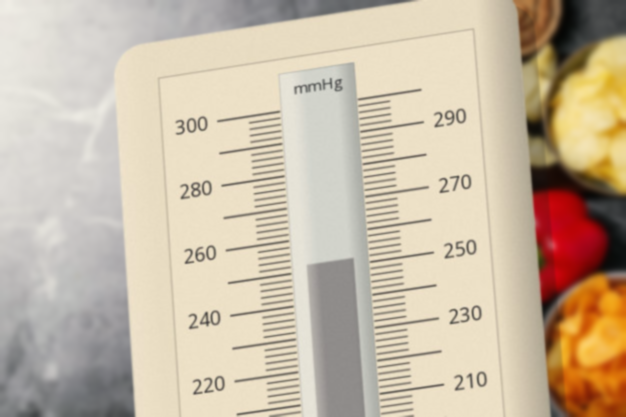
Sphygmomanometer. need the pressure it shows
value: 252 mmHg
